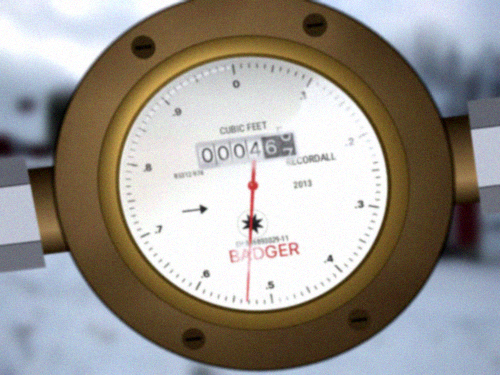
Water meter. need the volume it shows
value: 466.53 ft³
